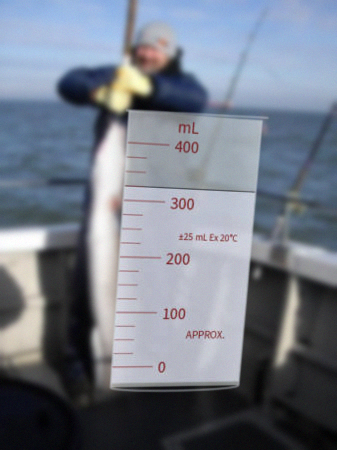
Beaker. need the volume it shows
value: 325 mL
